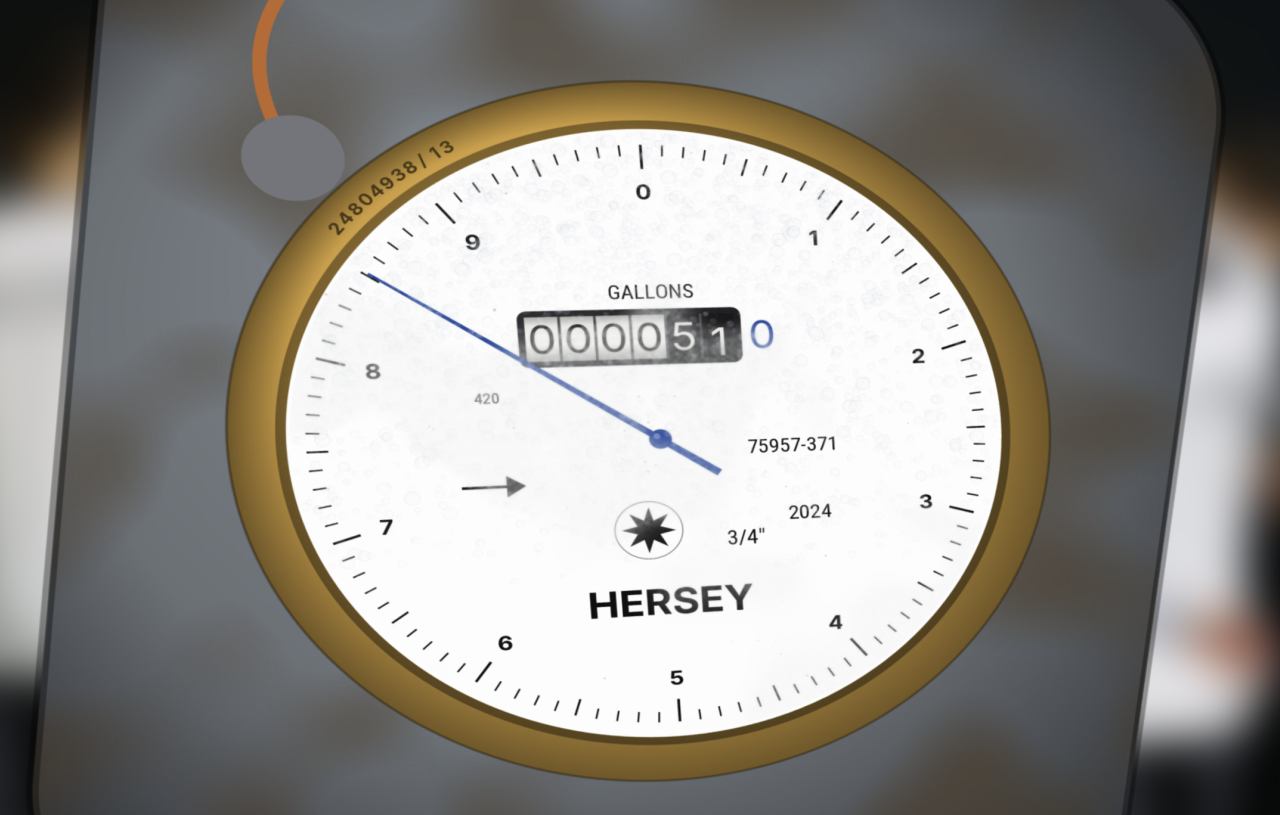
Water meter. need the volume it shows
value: 508.5 gal
